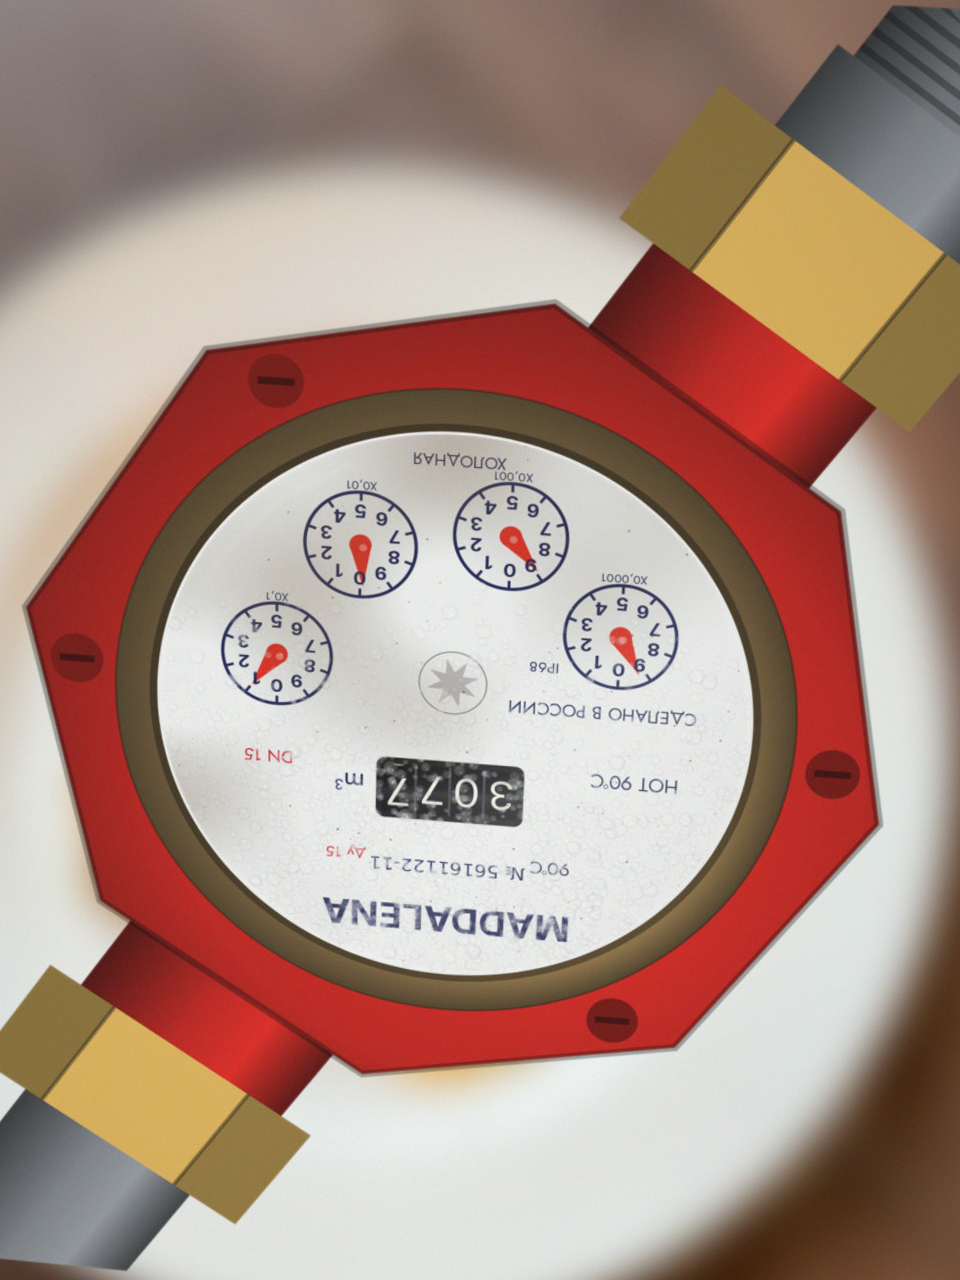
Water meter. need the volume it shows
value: 3077.0989 m³
